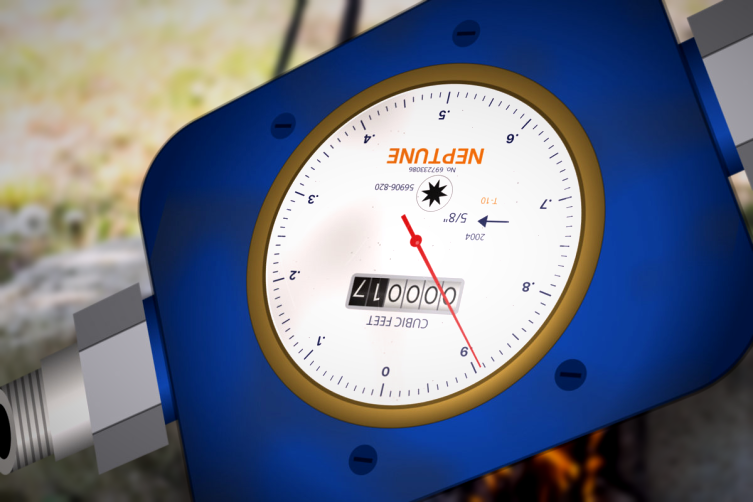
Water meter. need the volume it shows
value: 16.89 ft³
